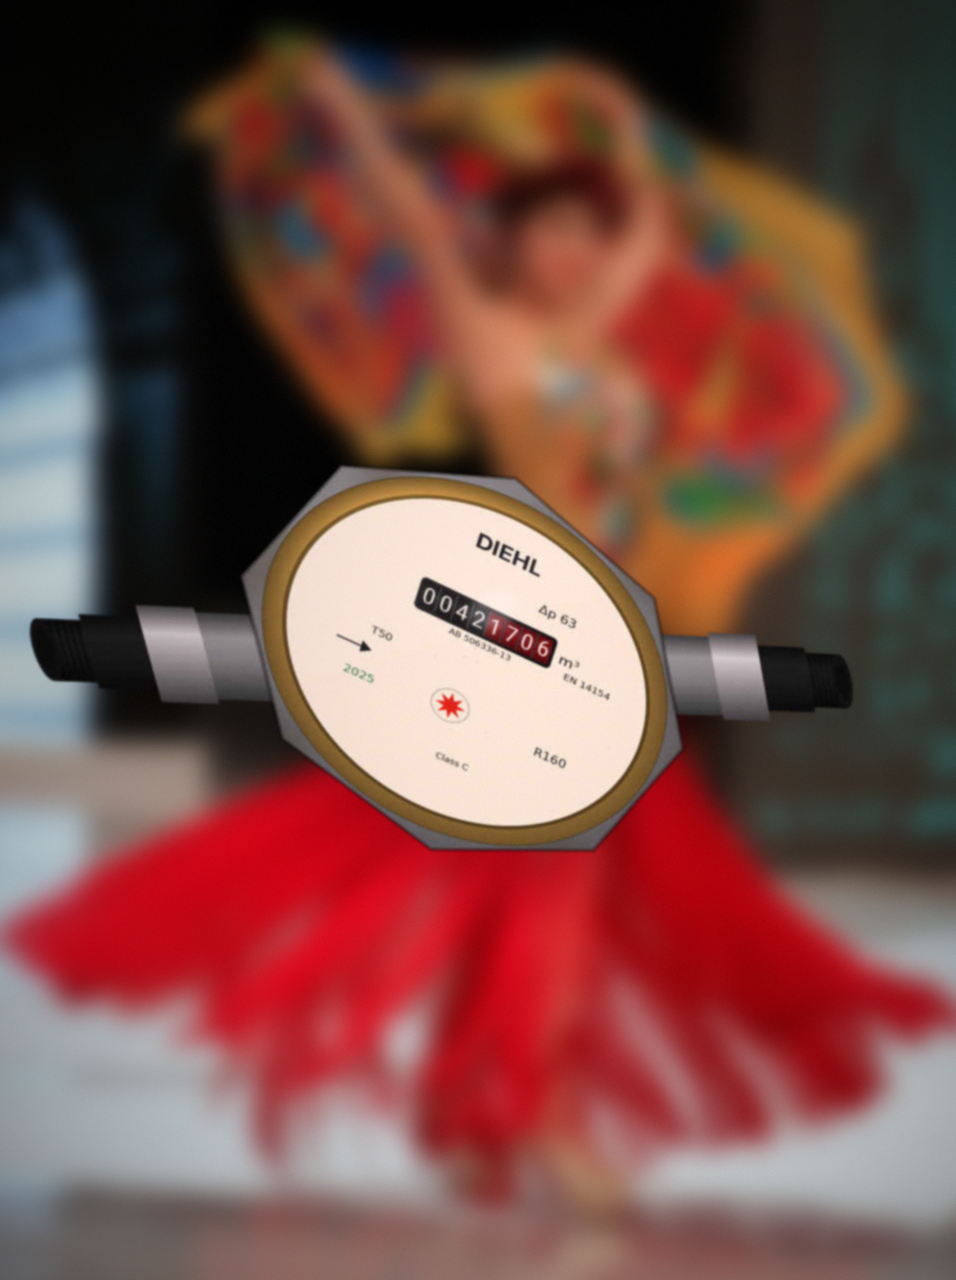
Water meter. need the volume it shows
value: 42.1706 m³
